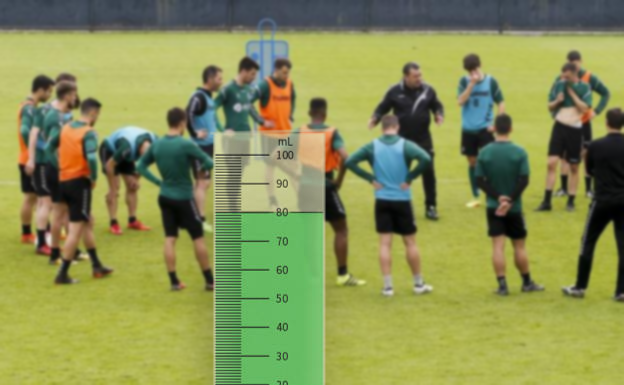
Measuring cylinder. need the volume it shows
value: 80 mL
